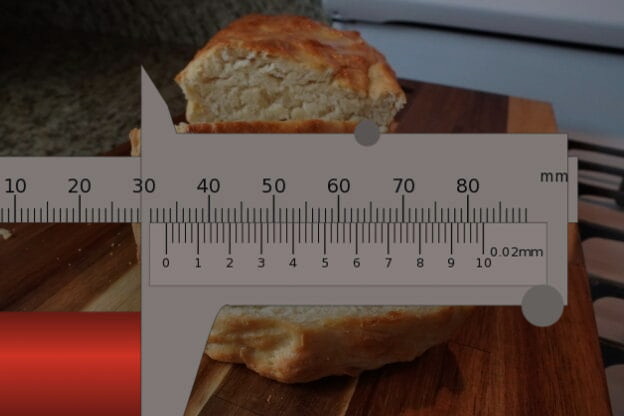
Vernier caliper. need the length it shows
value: 33.4 mm
